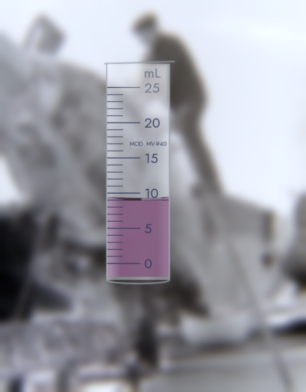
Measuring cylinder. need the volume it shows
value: 9 mL
